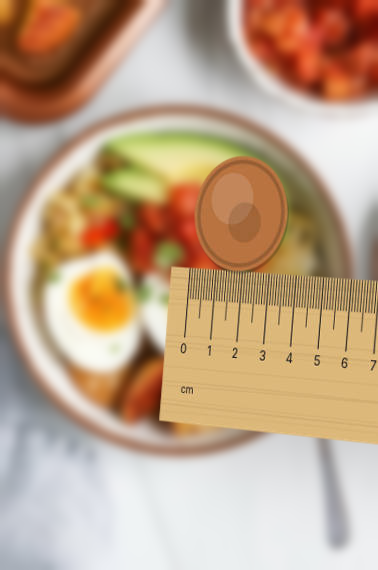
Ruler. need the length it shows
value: 3.5 cm
